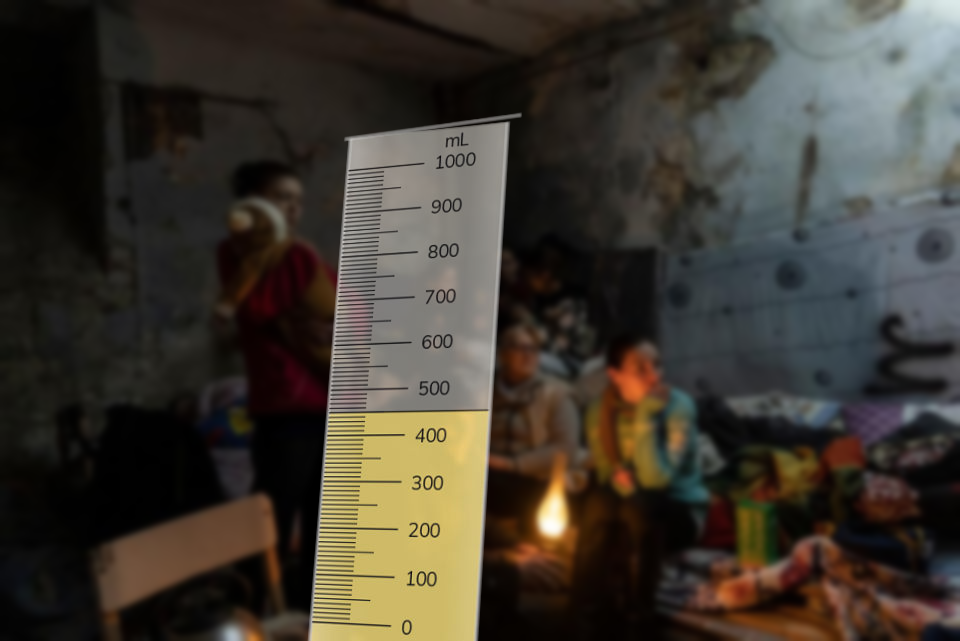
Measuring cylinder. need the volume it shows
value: 450 mL
